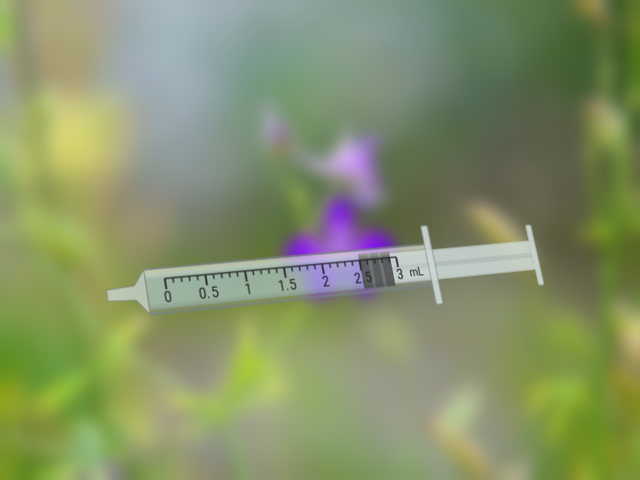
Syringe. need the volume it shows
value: 2.5 mL
